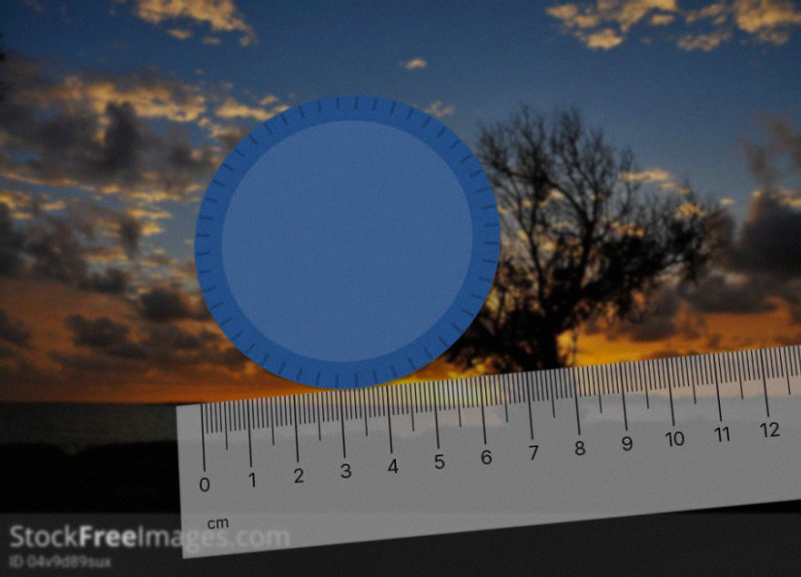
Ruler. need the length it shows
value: 6.7 cm
